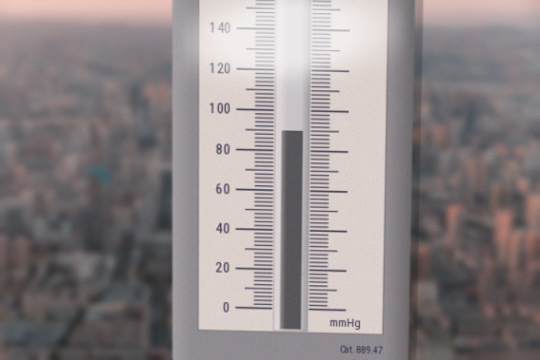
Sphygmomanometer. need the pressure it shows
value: 90 mmHg
